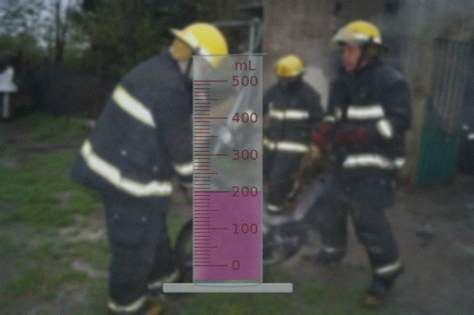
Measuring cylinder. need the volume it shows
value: 200 mL
